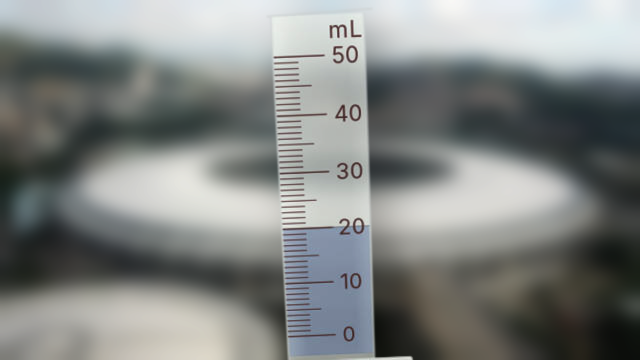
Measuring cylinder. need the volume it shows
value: 20 mL
